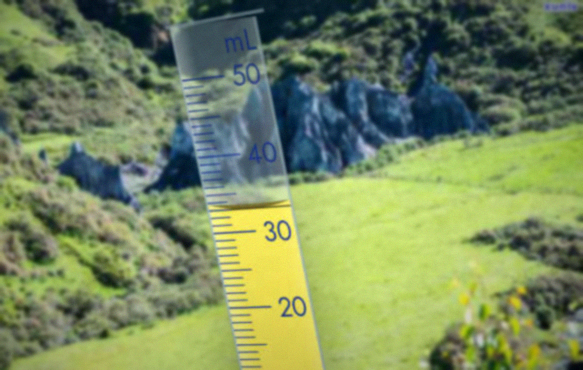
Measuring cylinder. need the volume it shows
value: 33 mL
